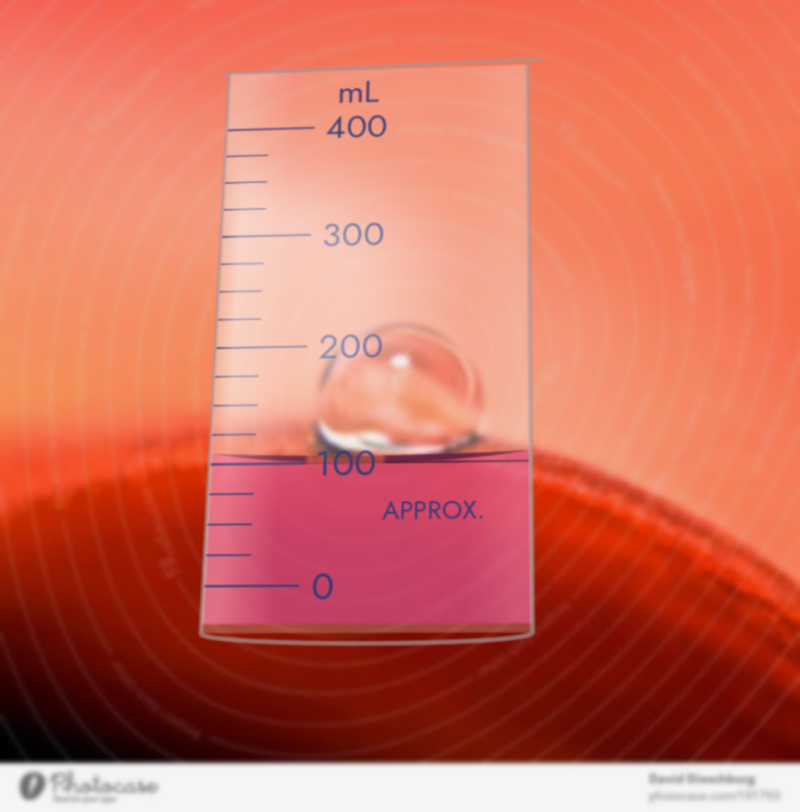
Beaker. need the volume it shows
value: 100 mL
